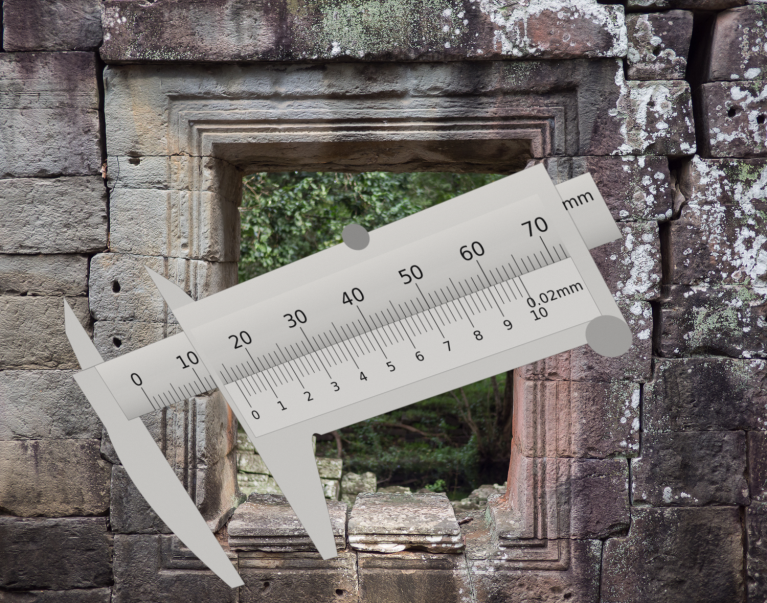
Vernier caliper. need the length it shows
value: 15.4 mm
